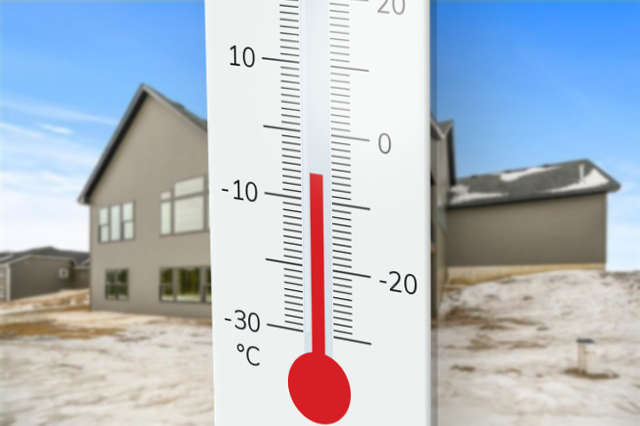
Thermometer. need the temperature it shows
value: -6 °C
